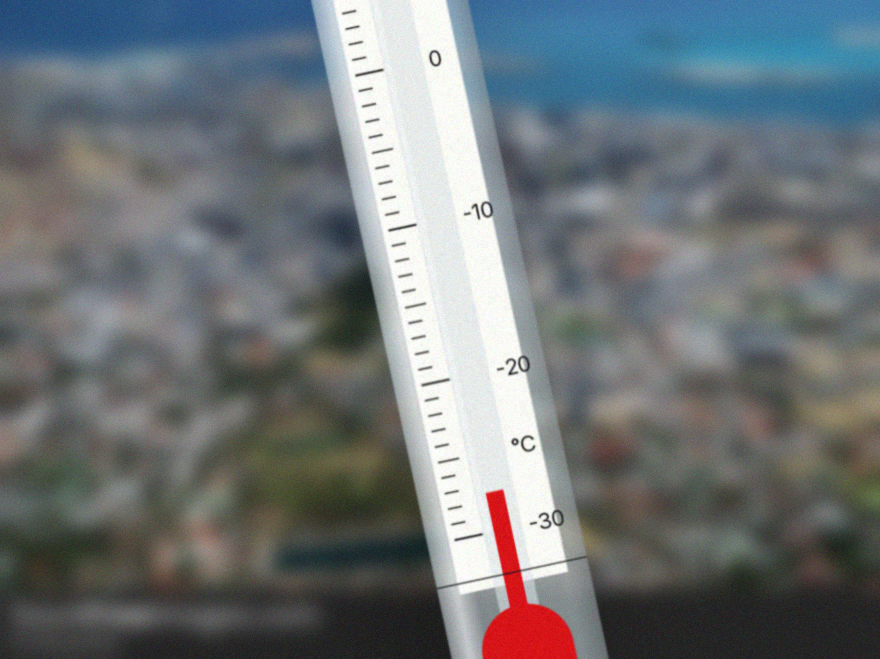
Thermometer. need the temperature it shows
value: -27.5 °C
